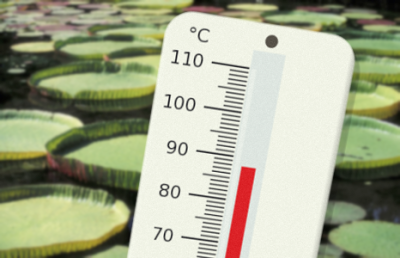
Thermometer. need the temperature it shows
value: 88 °C
